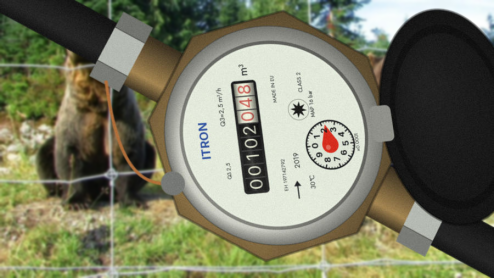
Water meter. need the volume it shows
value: 102.0482 m³
